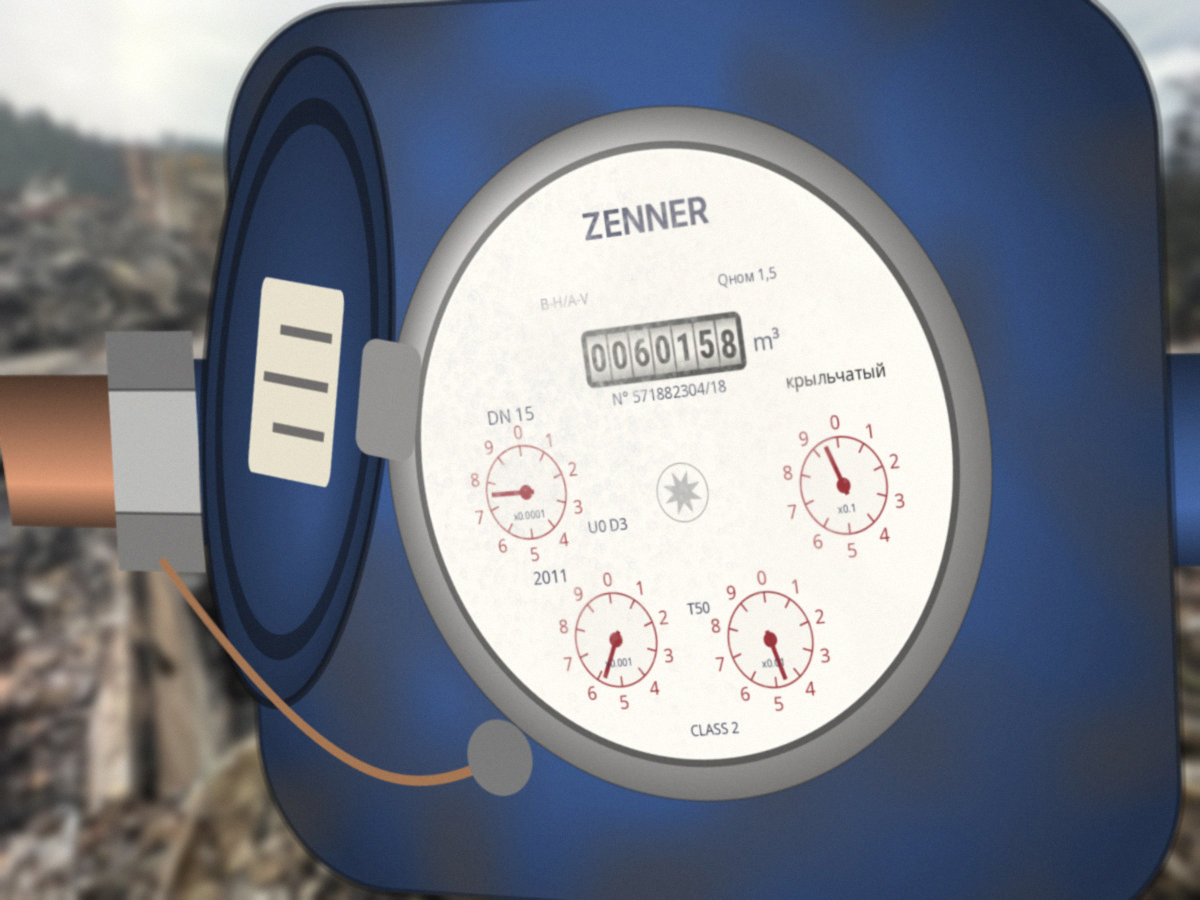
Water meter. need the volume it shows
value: 60157.9457 m³
